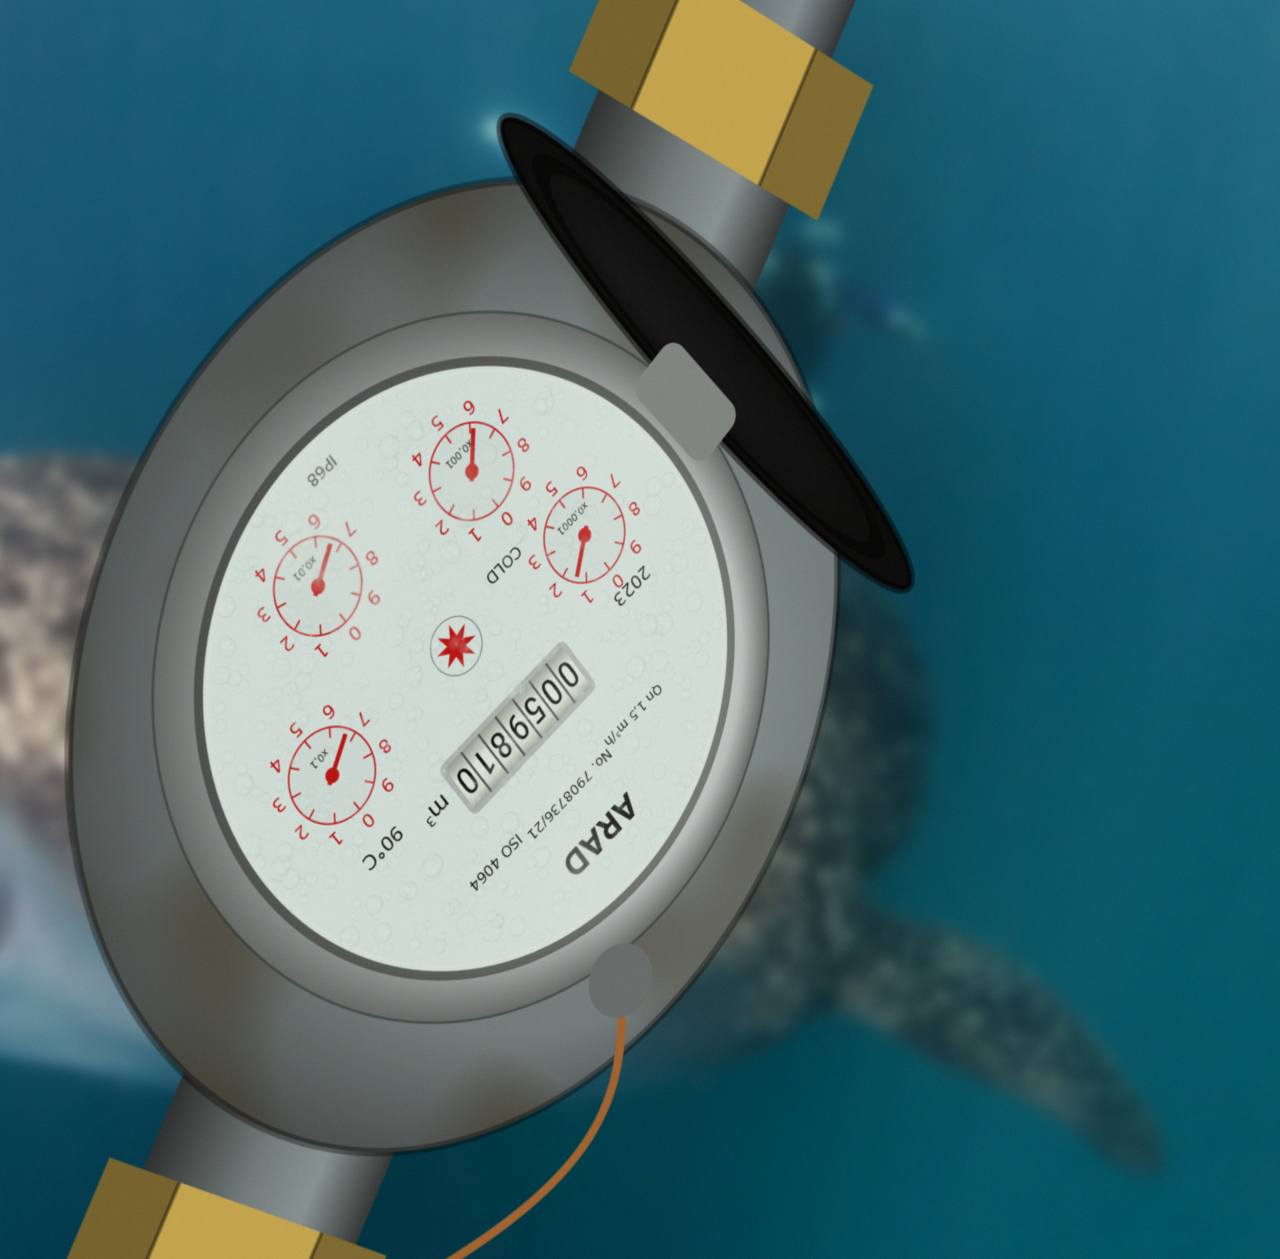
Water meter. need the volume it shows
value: 59810.6661 m³
